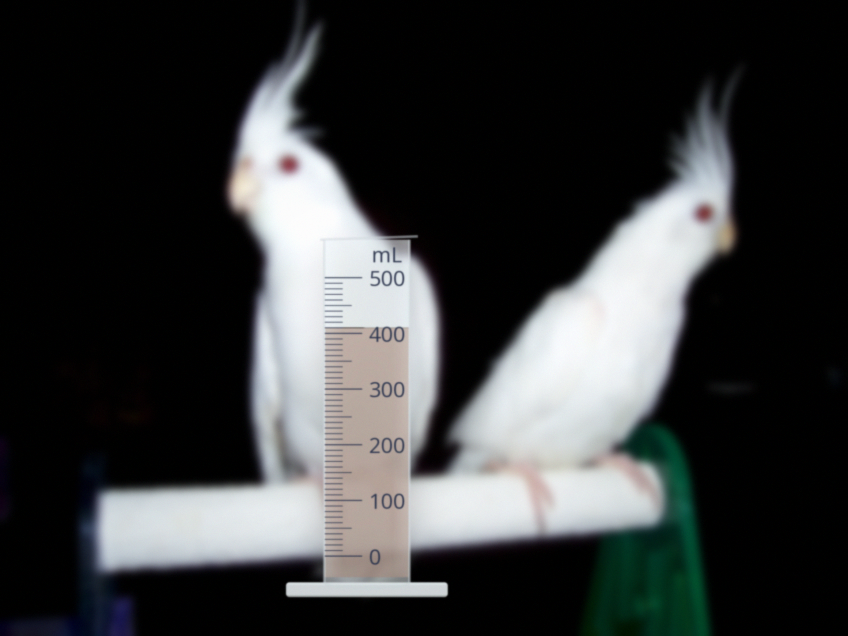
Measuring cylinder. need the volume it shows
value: 410 mL
